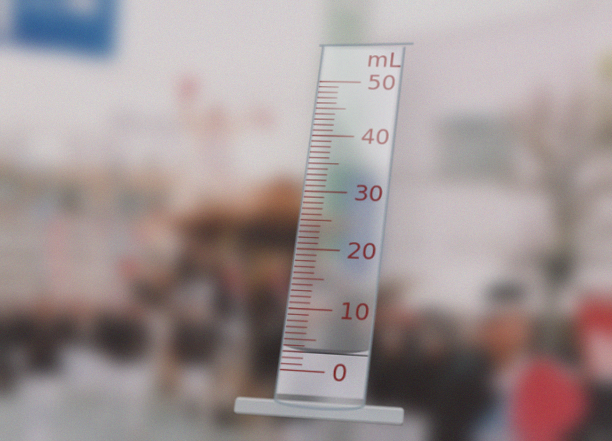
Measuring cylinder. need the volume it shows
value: 3 mL
